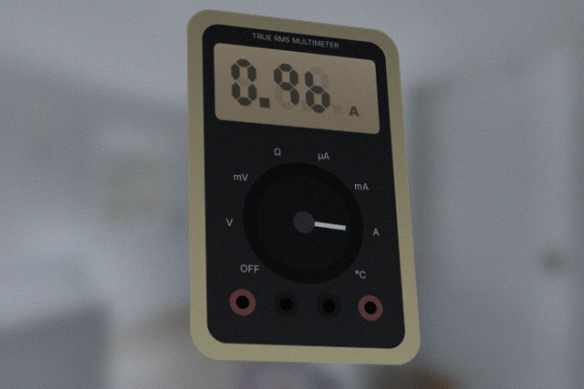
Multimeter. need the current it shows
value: 0.96 A
